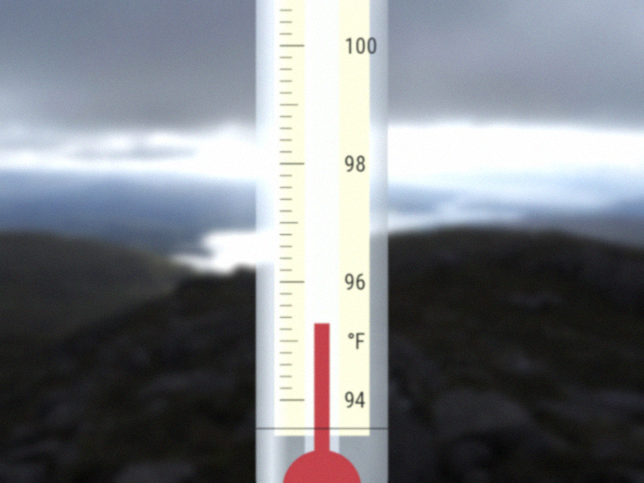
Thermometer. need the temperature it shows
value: 95.3 °F
